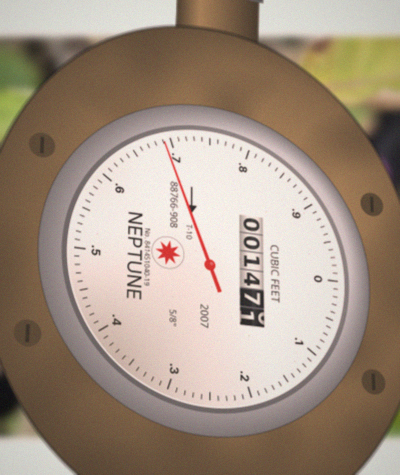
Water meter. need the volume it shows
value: 1470.69 ft³
